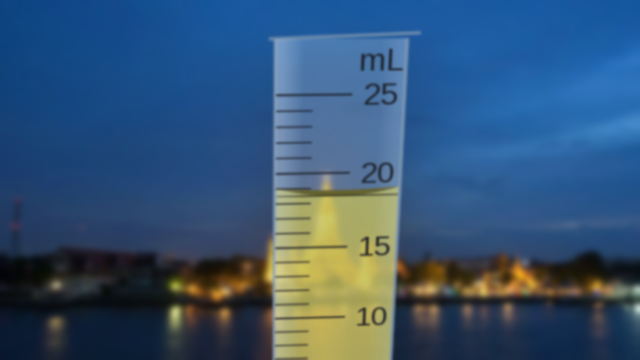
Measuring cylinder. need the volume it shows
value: 18.5 mL
